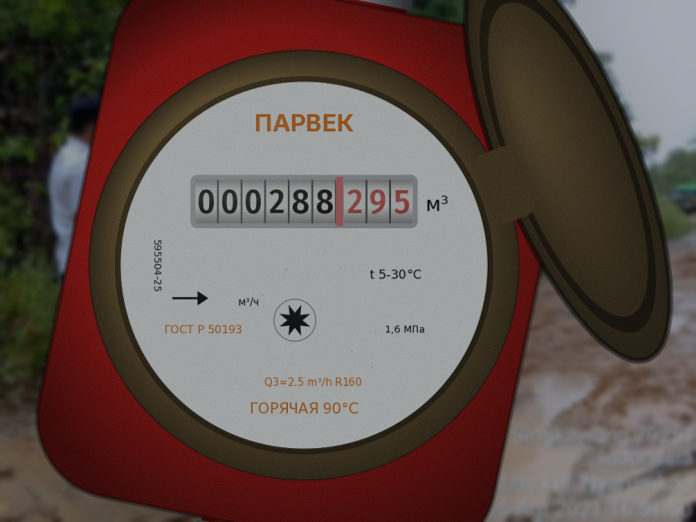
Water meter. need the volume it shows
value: 288.295 m³
